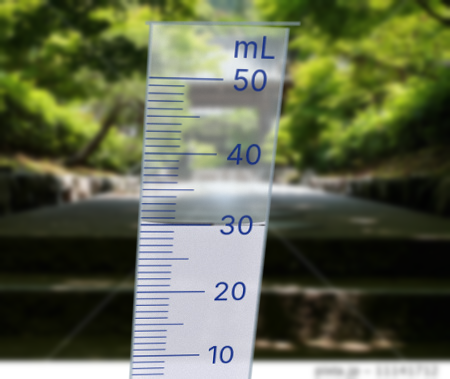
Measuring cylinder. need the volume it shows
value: 30 mL
